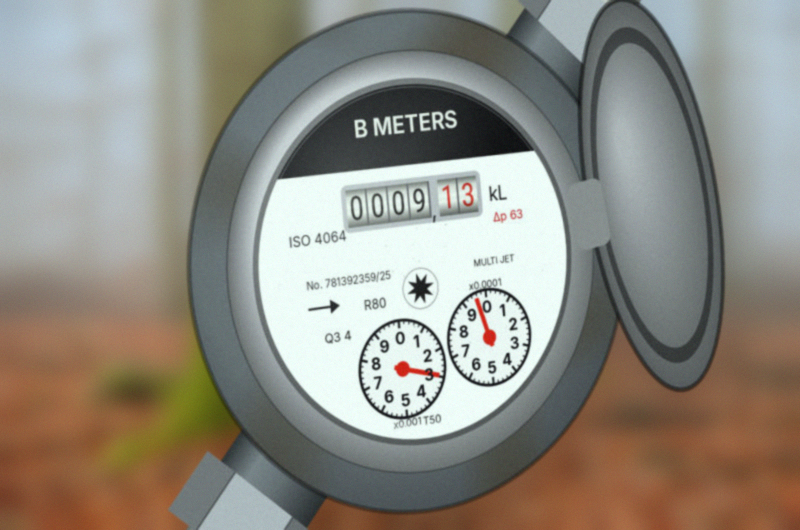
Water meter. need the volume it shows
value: 9.1329 kL
